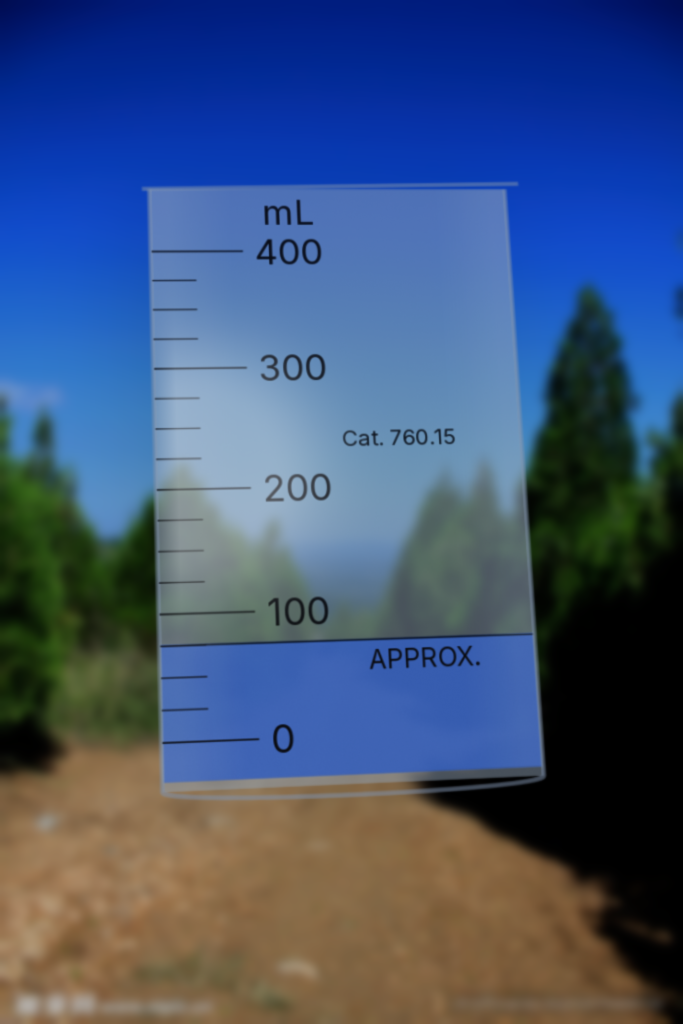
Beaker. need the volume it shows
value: 75 mL
